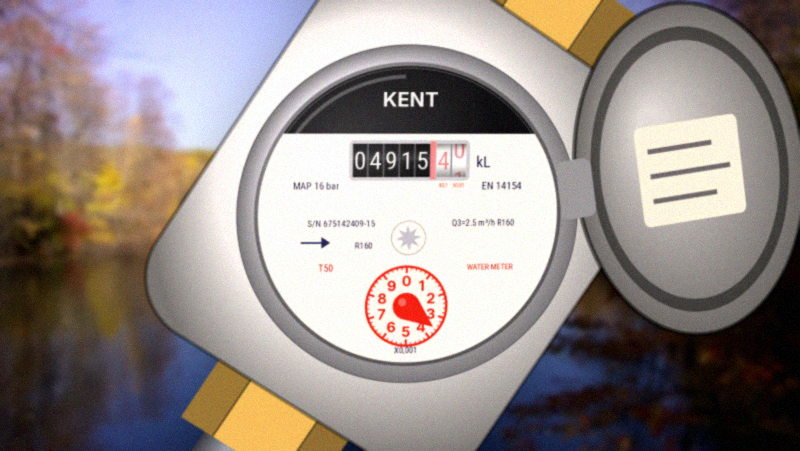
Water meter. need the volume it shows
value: 4915.403 kL
